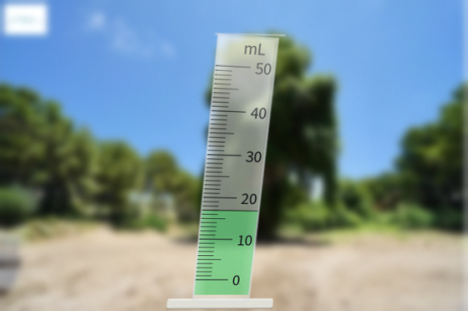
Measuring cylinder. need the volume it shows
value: 17 mL
